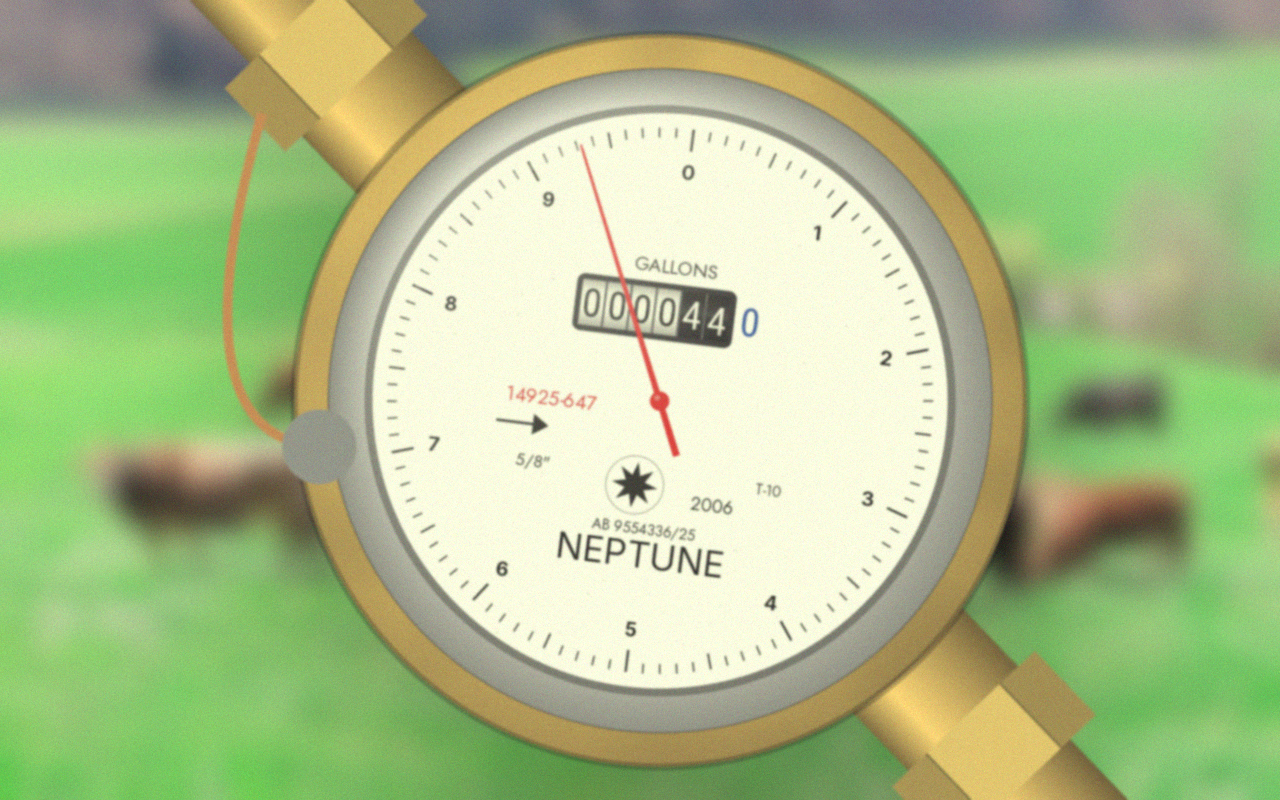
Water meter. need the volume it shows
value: 439.3 gal
